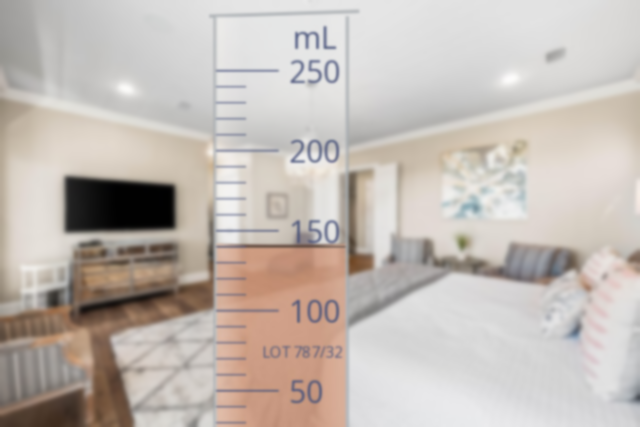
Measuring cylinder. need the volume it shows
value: 140 mL
